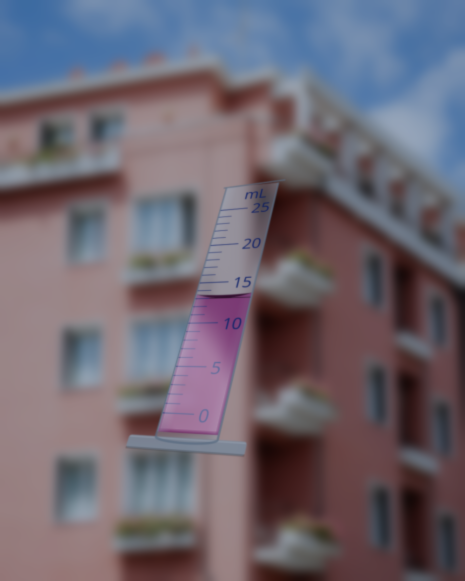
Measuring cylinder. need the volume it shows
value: 13 mL
